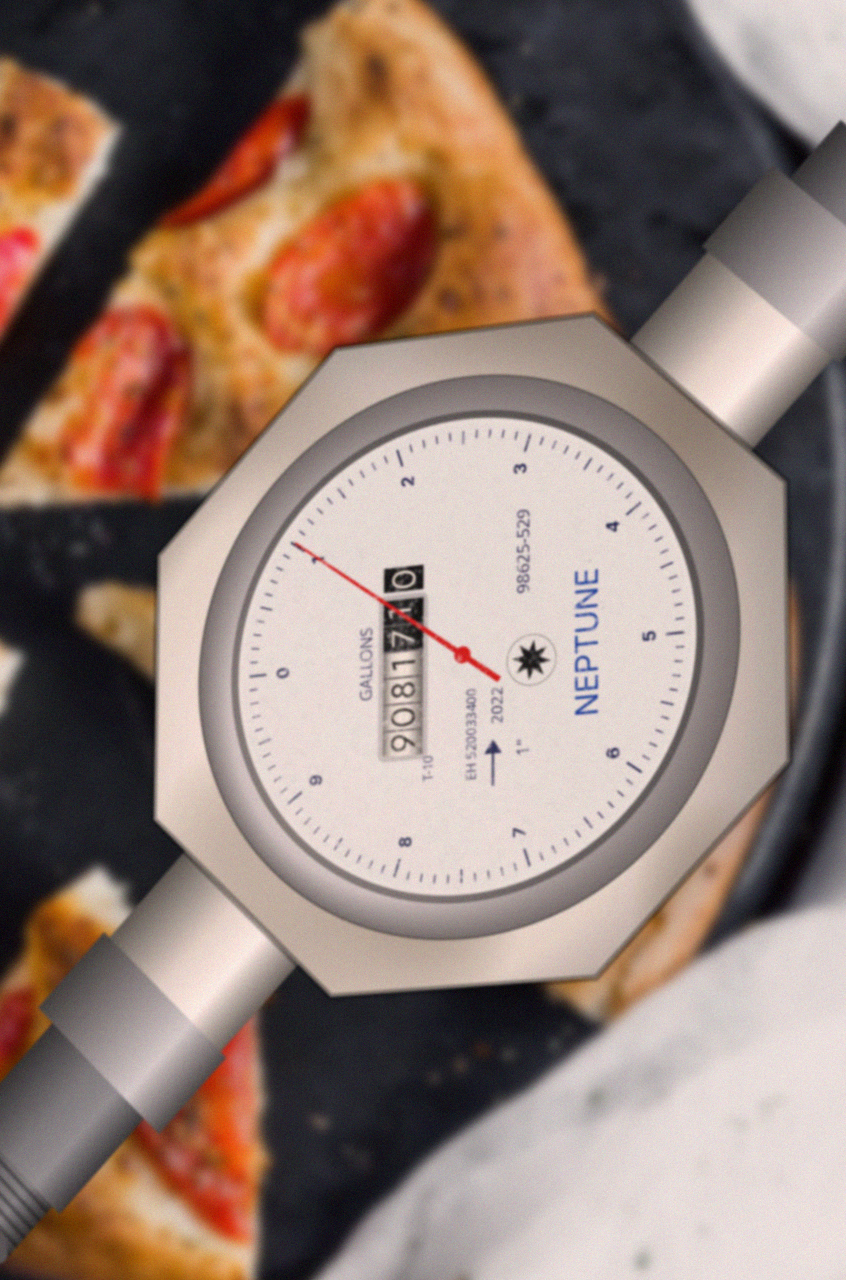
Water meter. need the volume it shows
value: 9081711.0 gal
